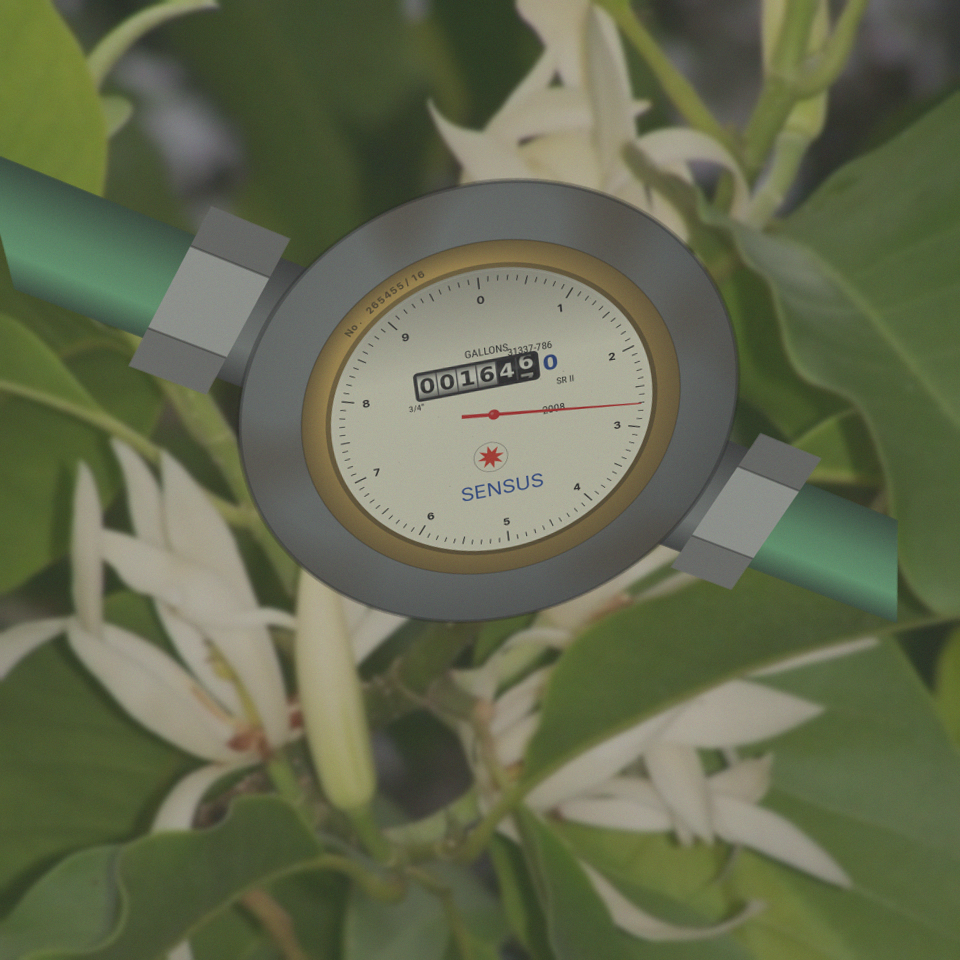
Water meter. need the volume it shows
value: 16462.7 gal
